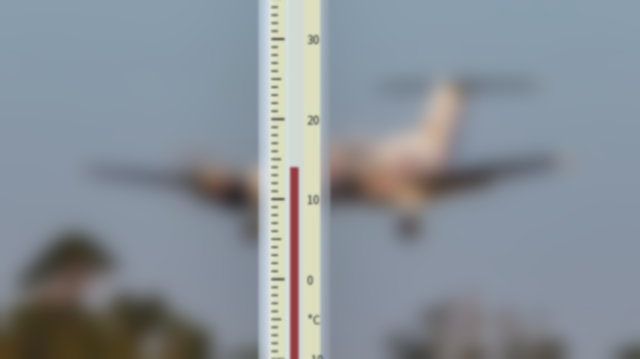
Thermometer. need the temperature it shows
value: 14 °C
